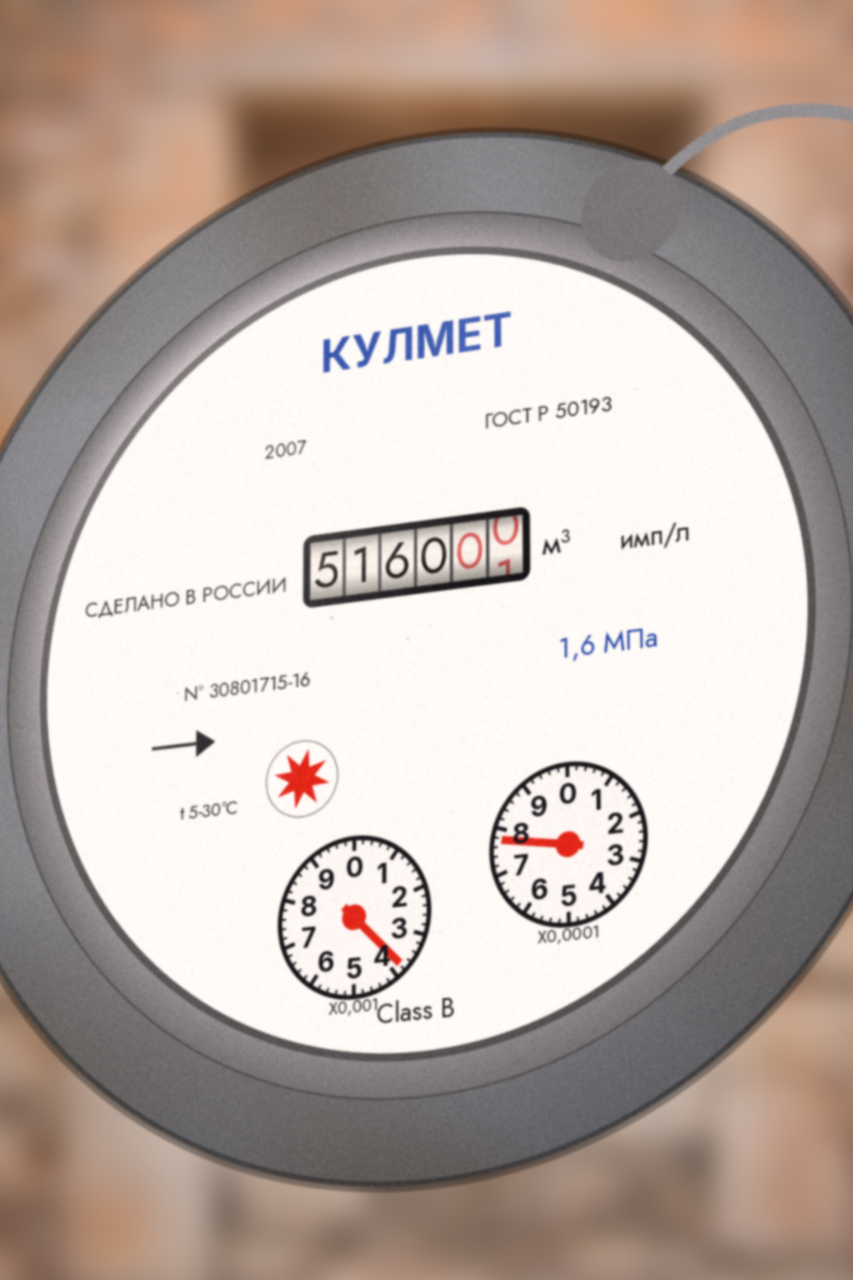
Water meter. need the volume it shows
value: 5160.0037 m³
